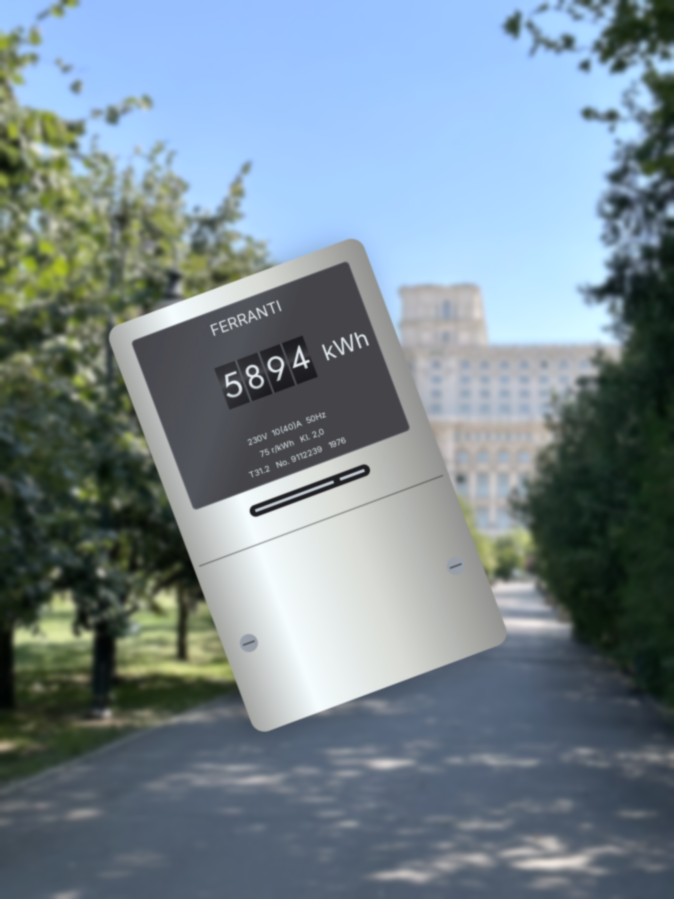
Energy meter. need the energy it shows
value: 5894 kWh
